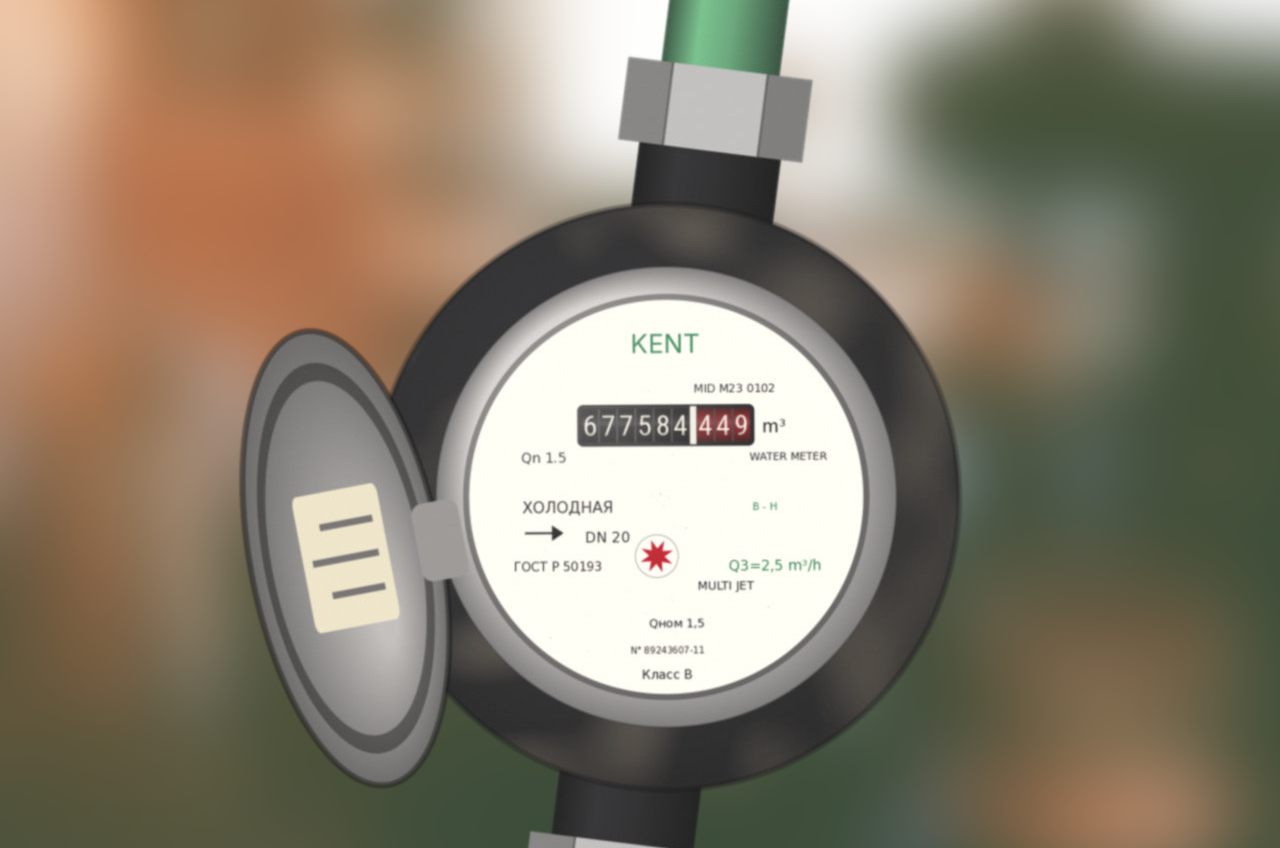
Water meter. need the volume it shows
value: 677584.449 m³
